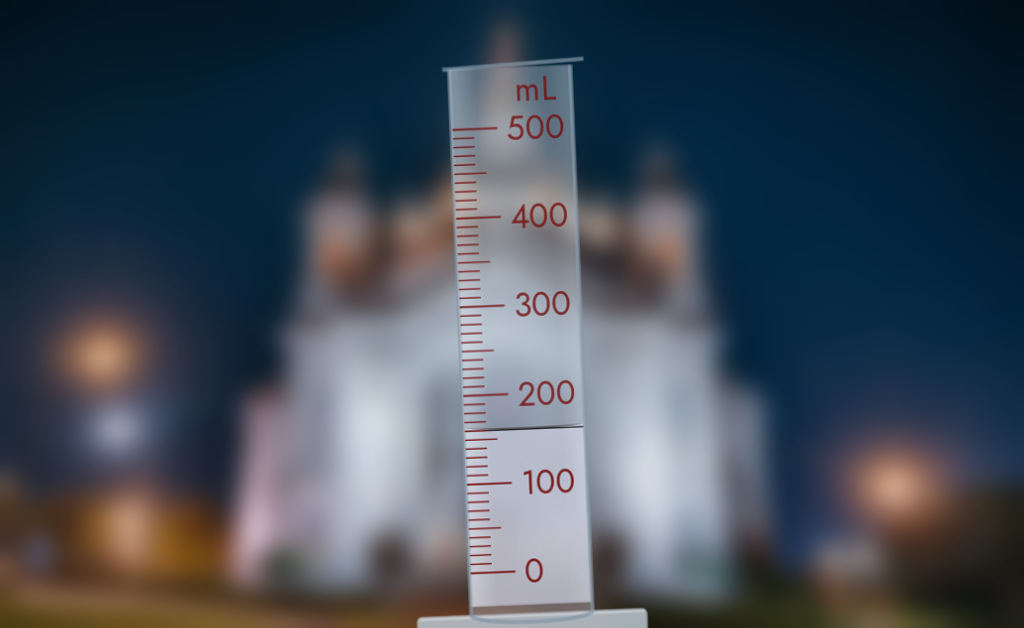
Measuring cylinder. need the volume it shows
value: 160 mL
